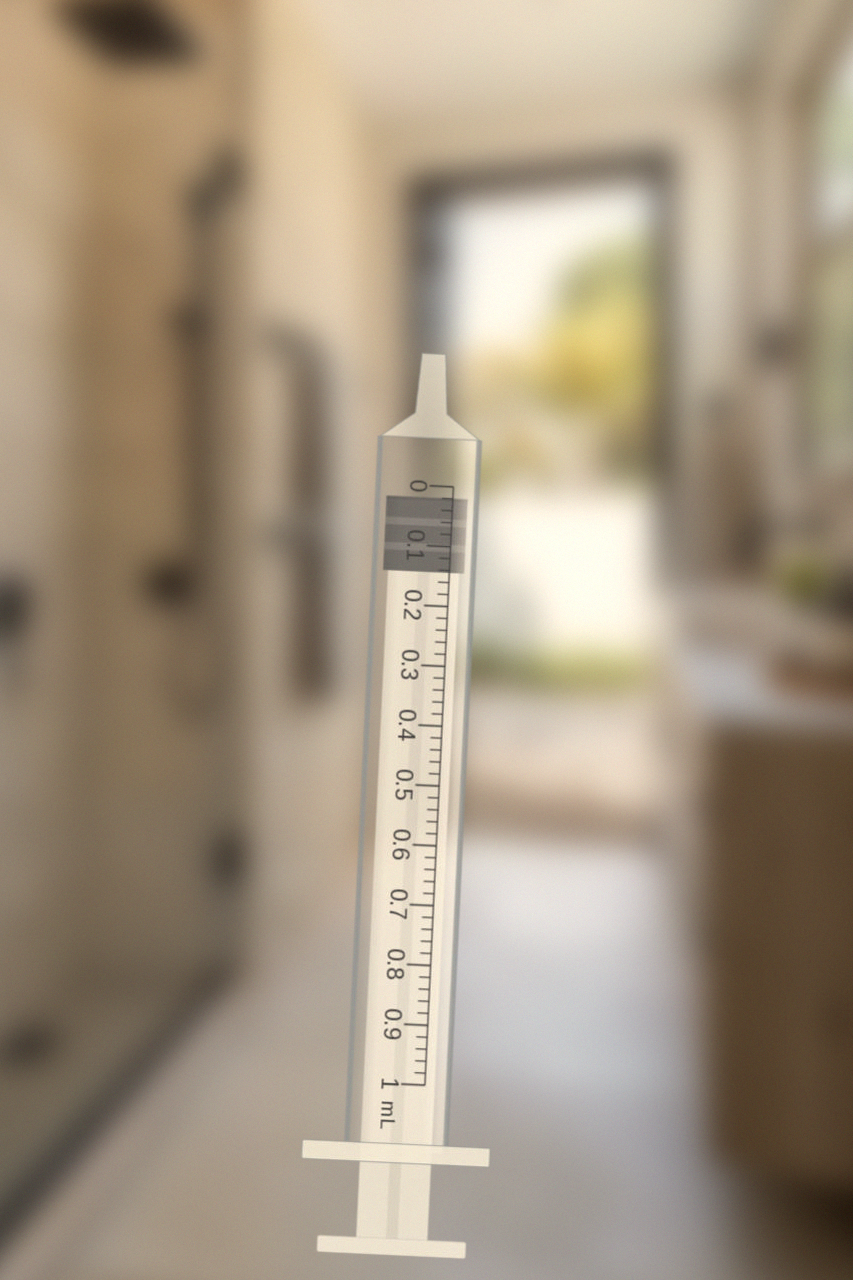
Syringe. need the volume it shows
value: 0.02 mL
